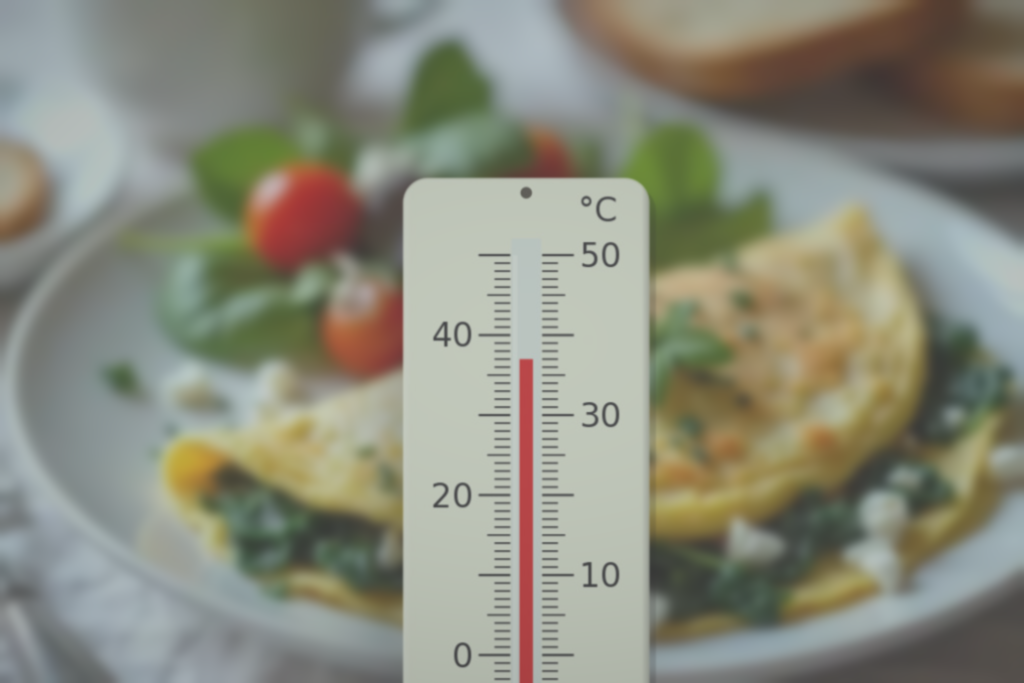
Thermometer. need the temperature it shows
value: 37 °C
